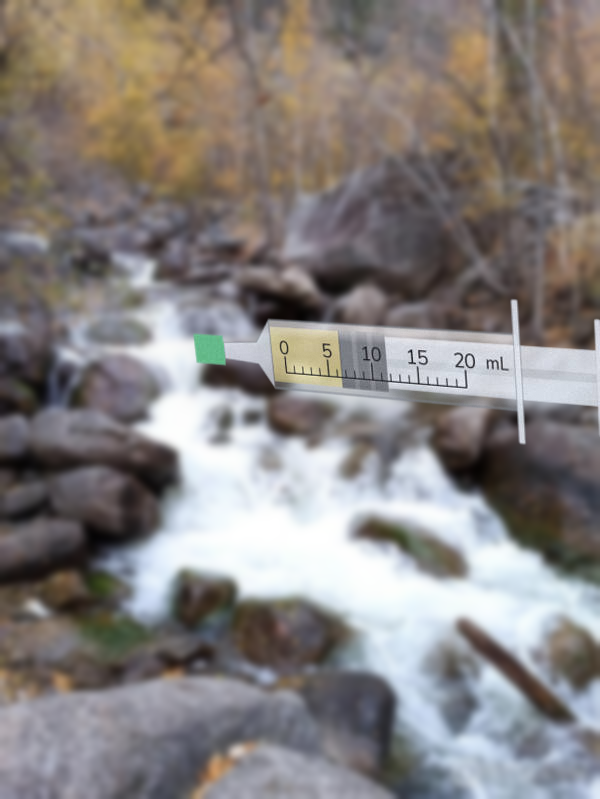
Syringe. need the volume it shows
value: 6.5 mL
